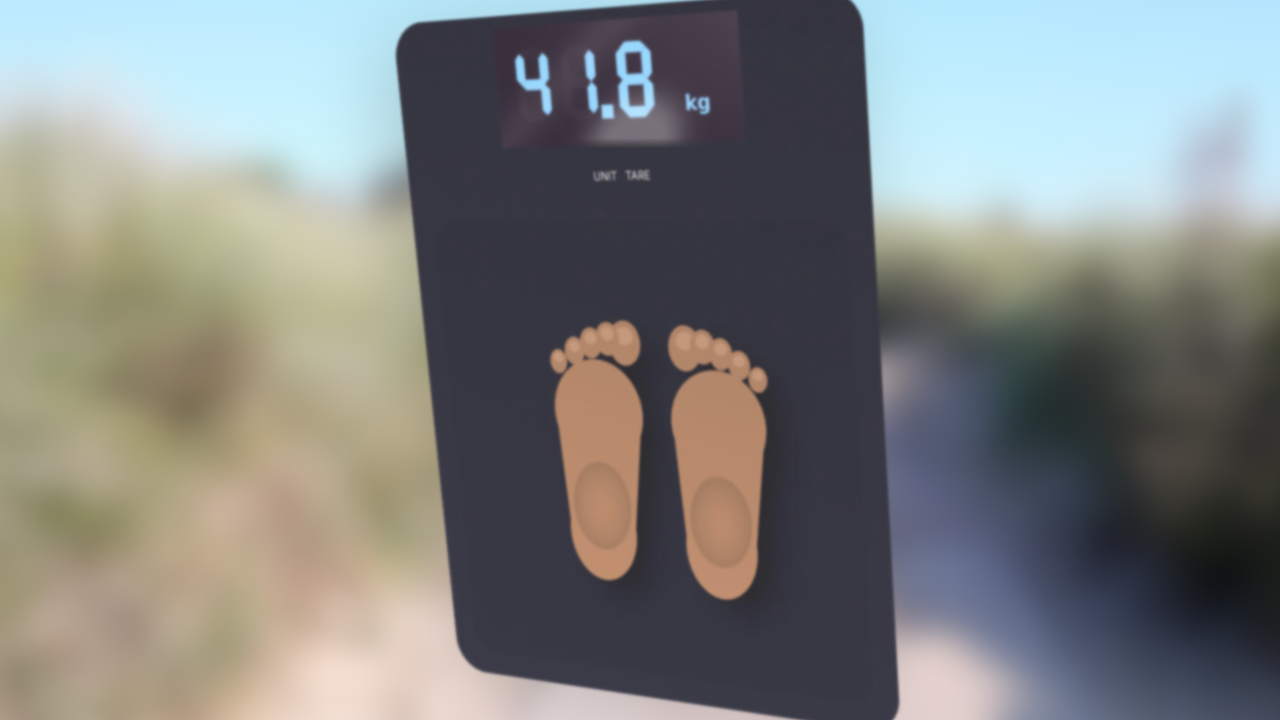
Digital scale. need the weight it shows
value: 41.8 kg
